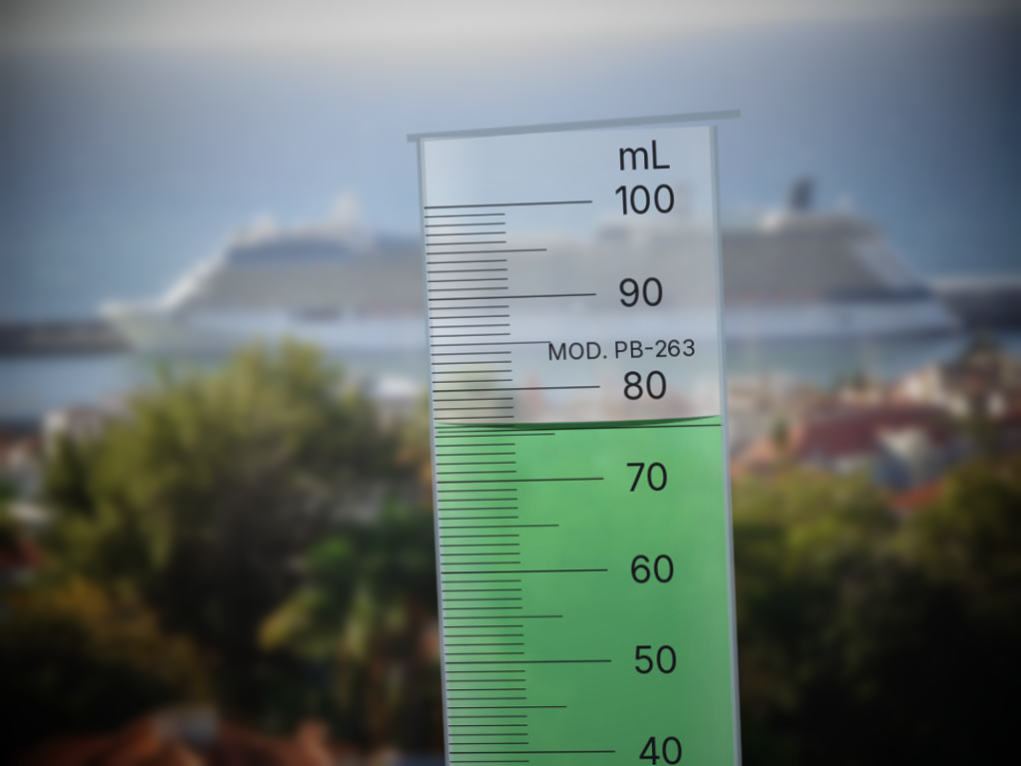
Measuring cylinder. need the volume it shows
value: 75.5 mL
